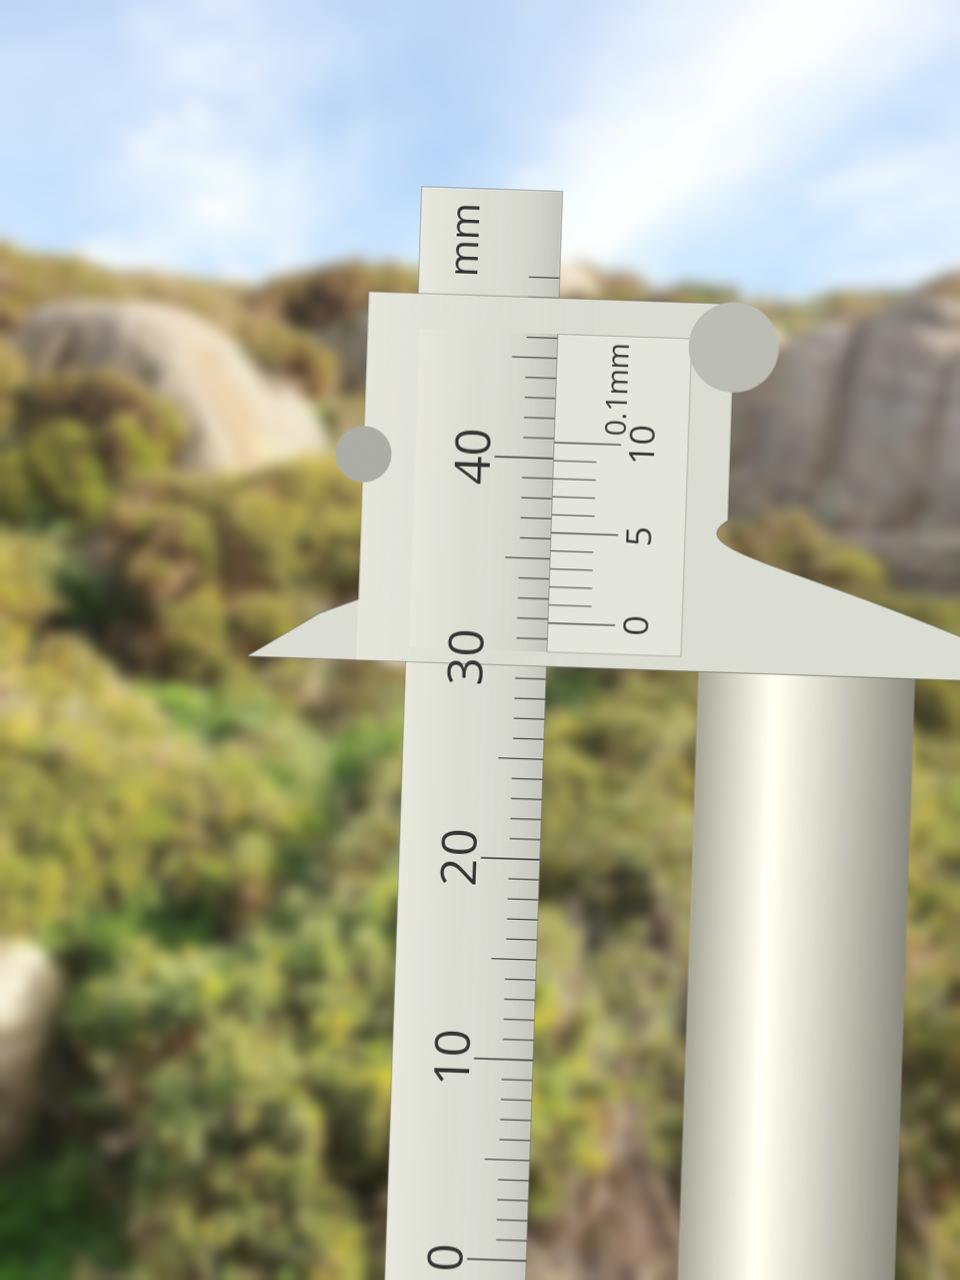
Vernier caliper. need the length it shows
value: 31.8 mm
